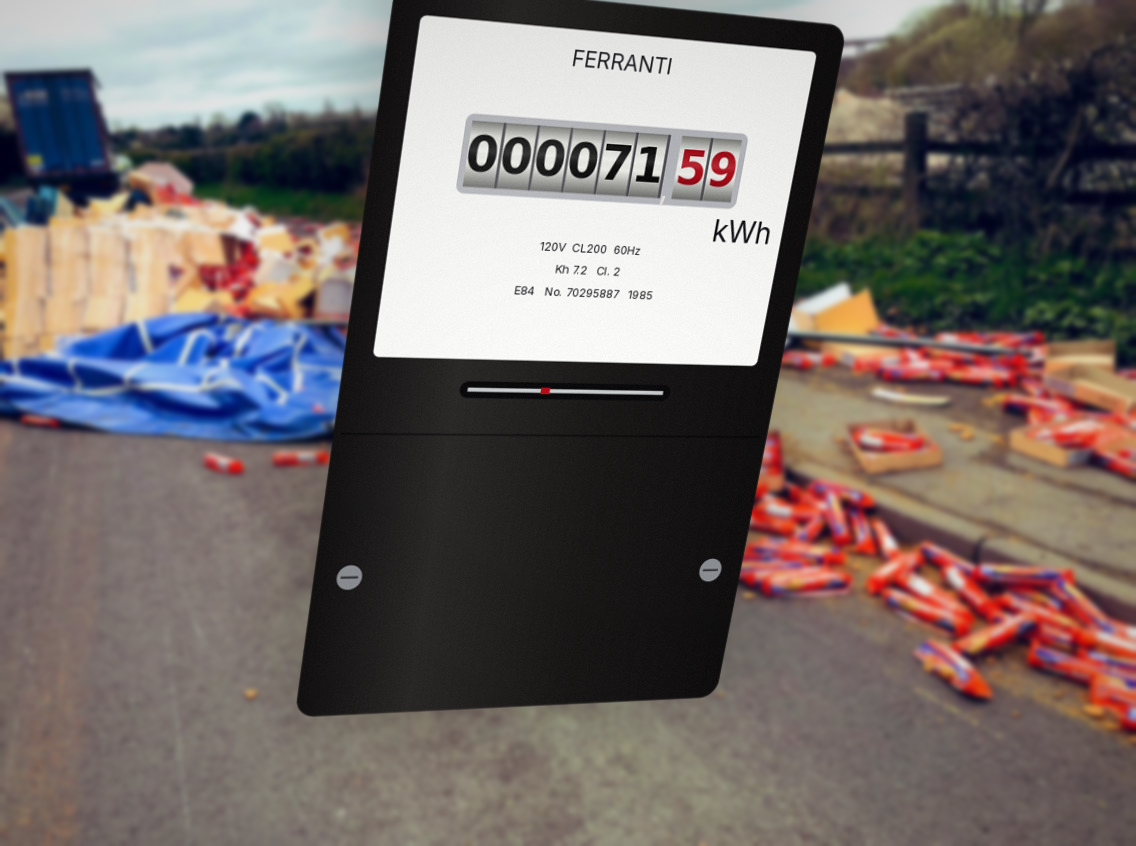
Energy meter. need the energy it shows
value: 71.59 kWh
